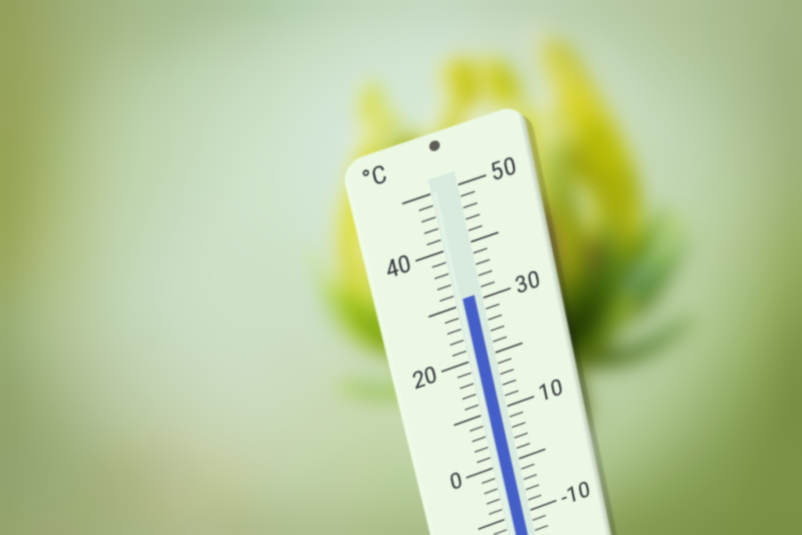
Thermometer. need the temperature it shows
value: 31 °C
